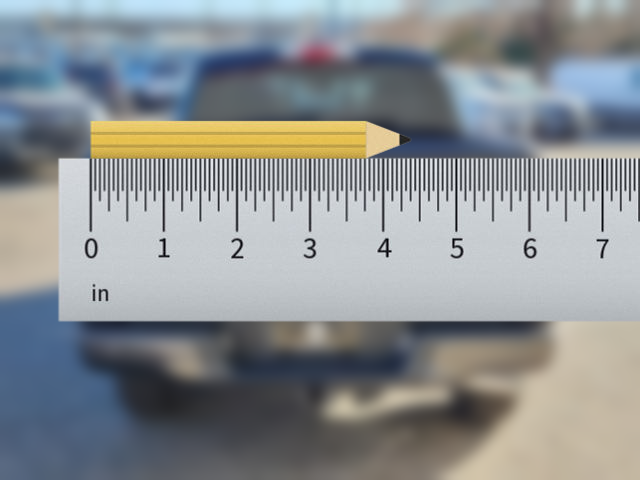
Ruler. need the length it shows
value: 4.375 in
